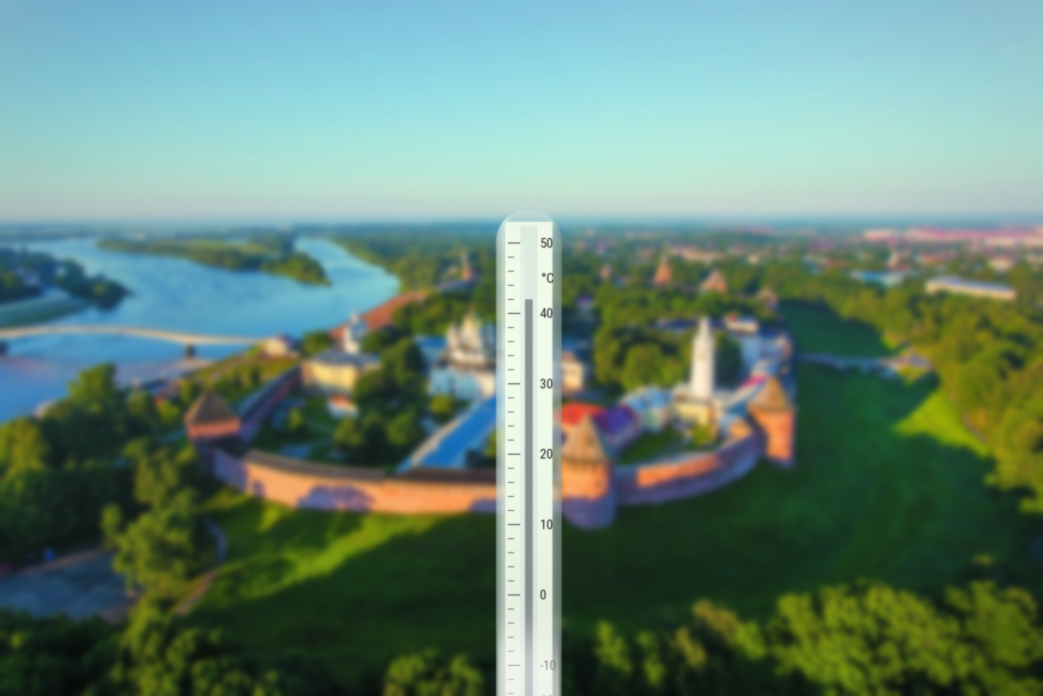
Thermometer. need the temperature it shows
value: 42 °C
